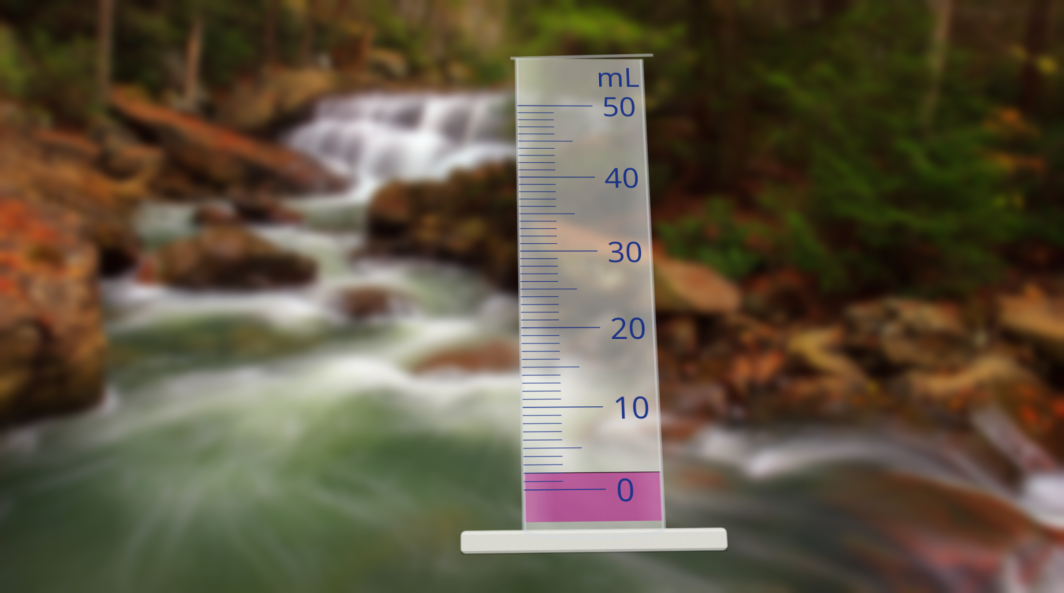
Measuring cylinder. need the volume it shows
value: 2 mL
